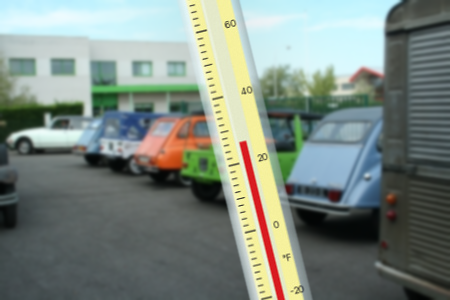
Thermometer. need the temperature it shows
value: 26 °F
